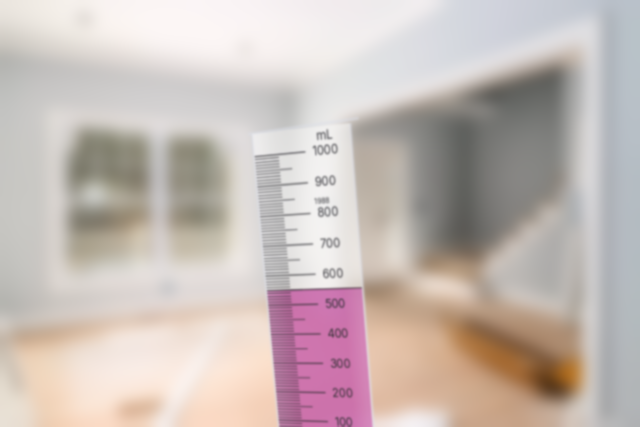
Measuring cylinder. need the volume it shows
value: 550 mL
